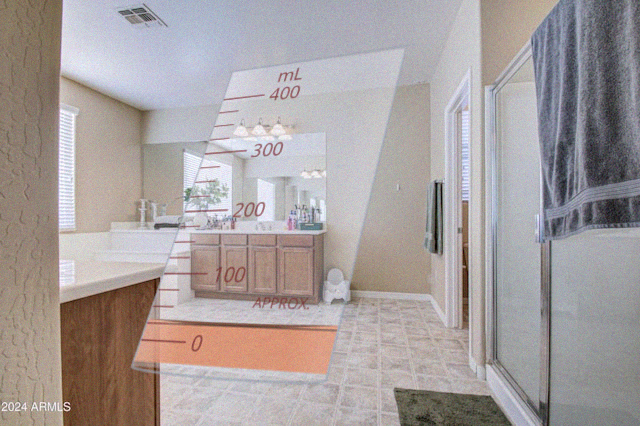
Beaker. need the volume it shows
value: 25 mL
